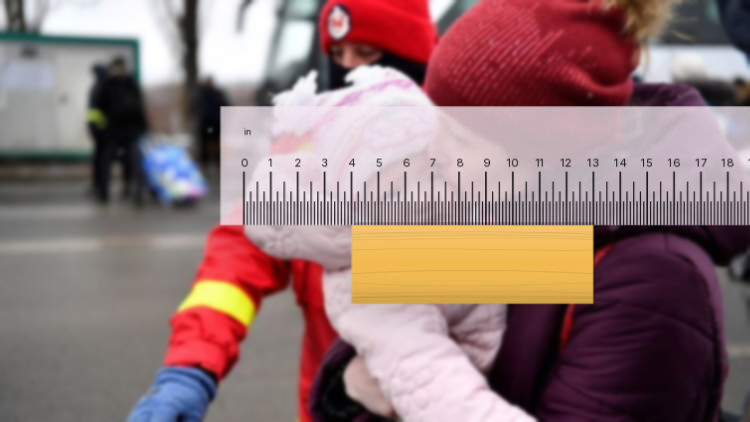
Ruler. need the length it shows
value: 9 in
